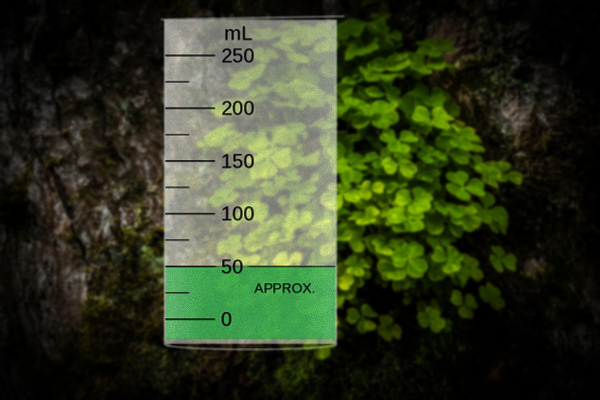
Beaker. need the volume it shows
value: 50 mL
